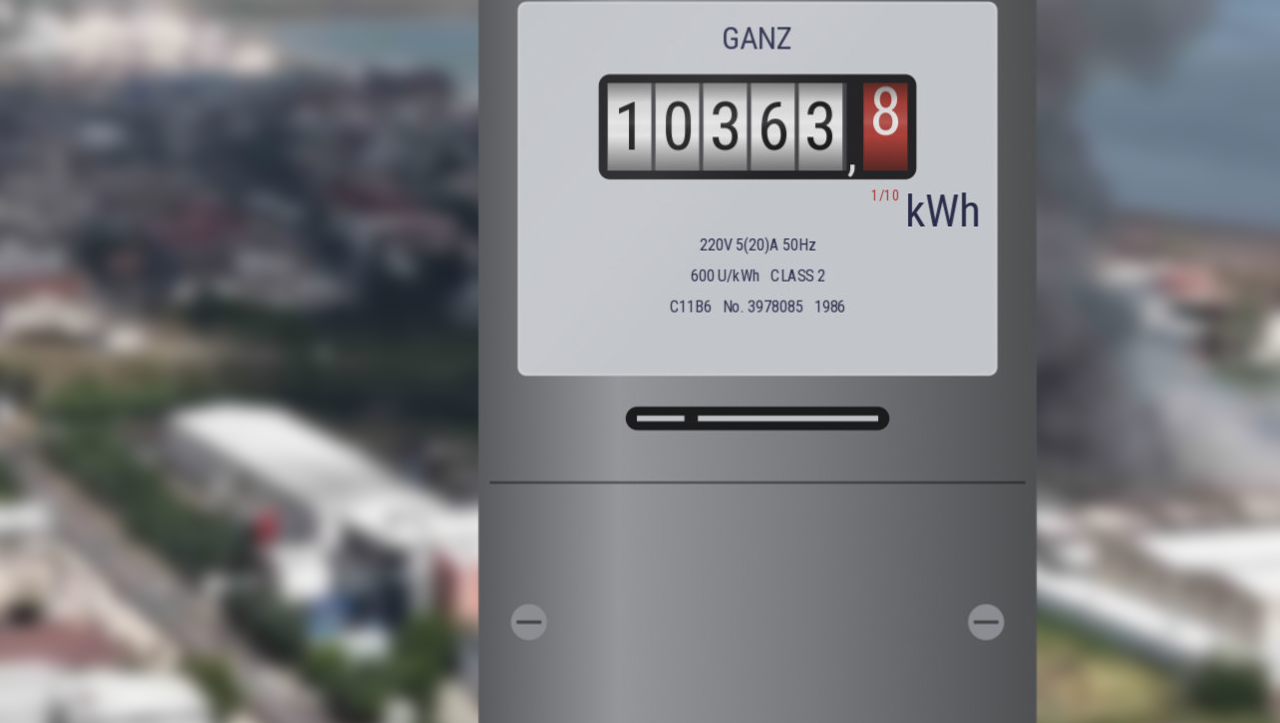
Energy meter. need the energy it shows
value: 10363.8 kWh
